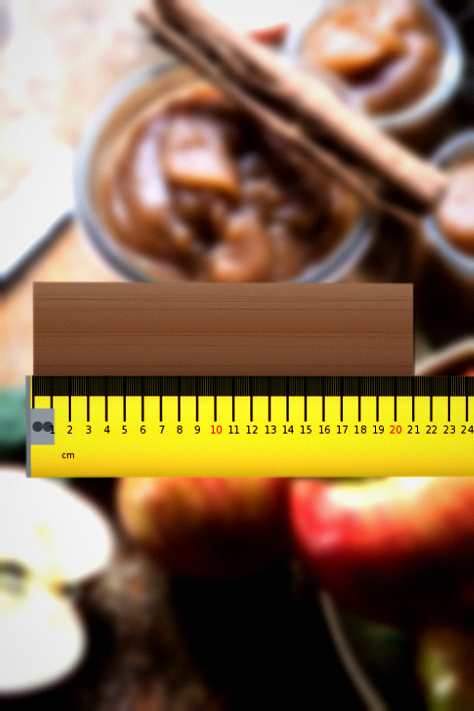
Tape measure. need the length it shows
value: 21 cm
